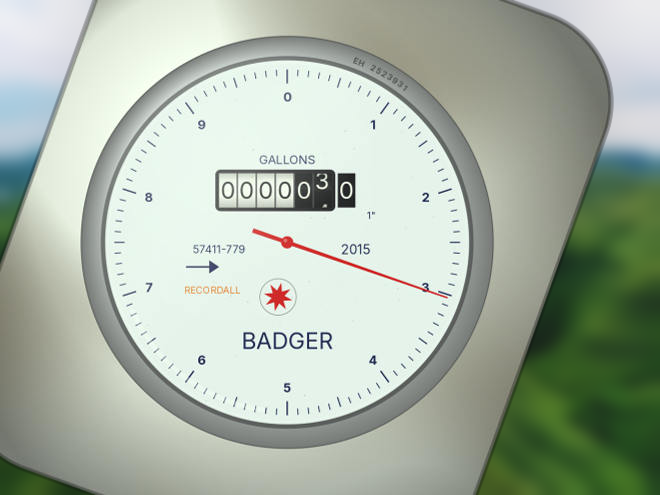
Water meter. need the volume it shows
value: 33.0 gal
